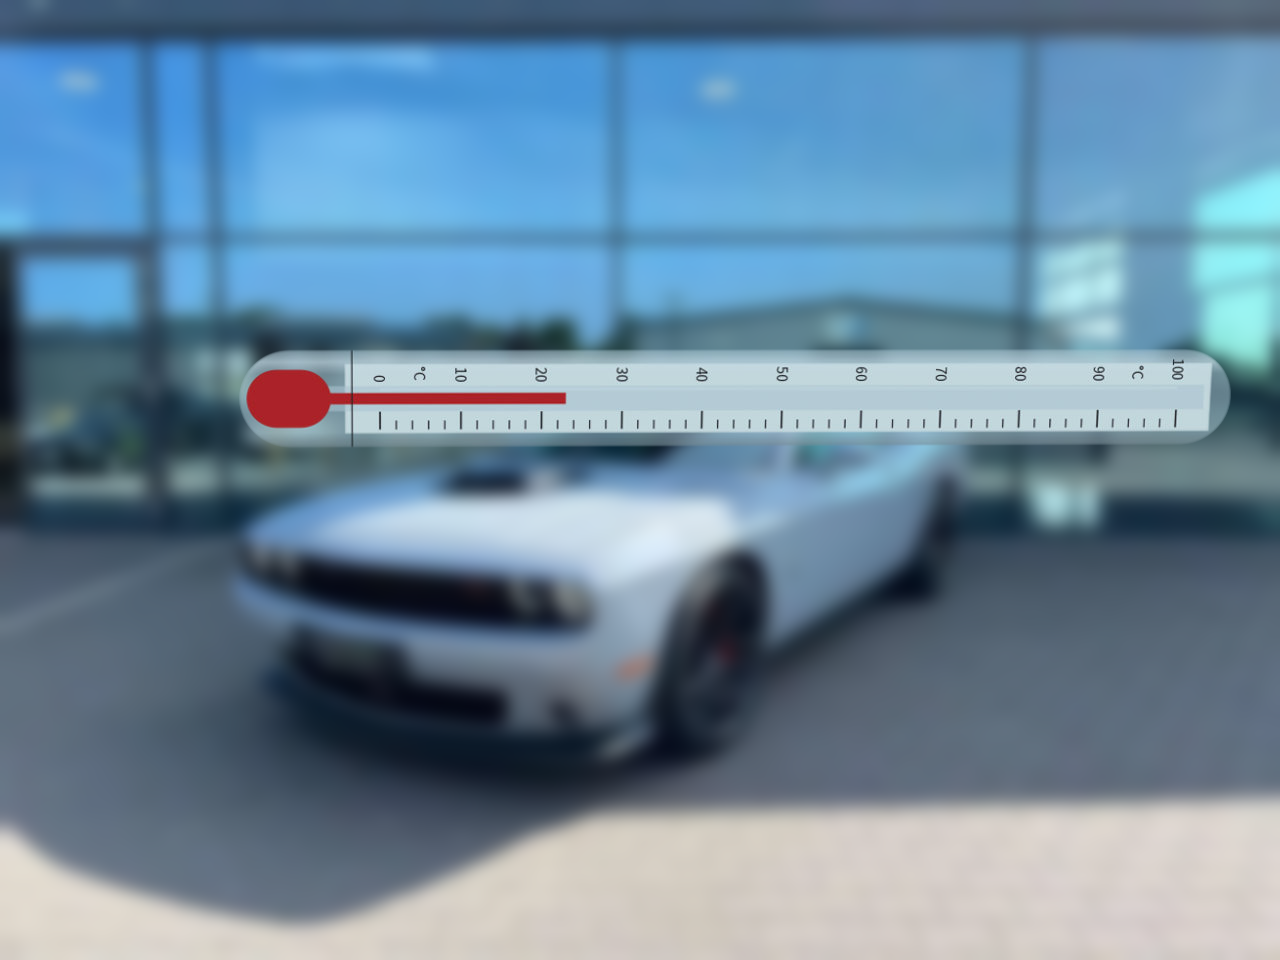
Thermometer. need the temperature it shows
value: 23 °C
